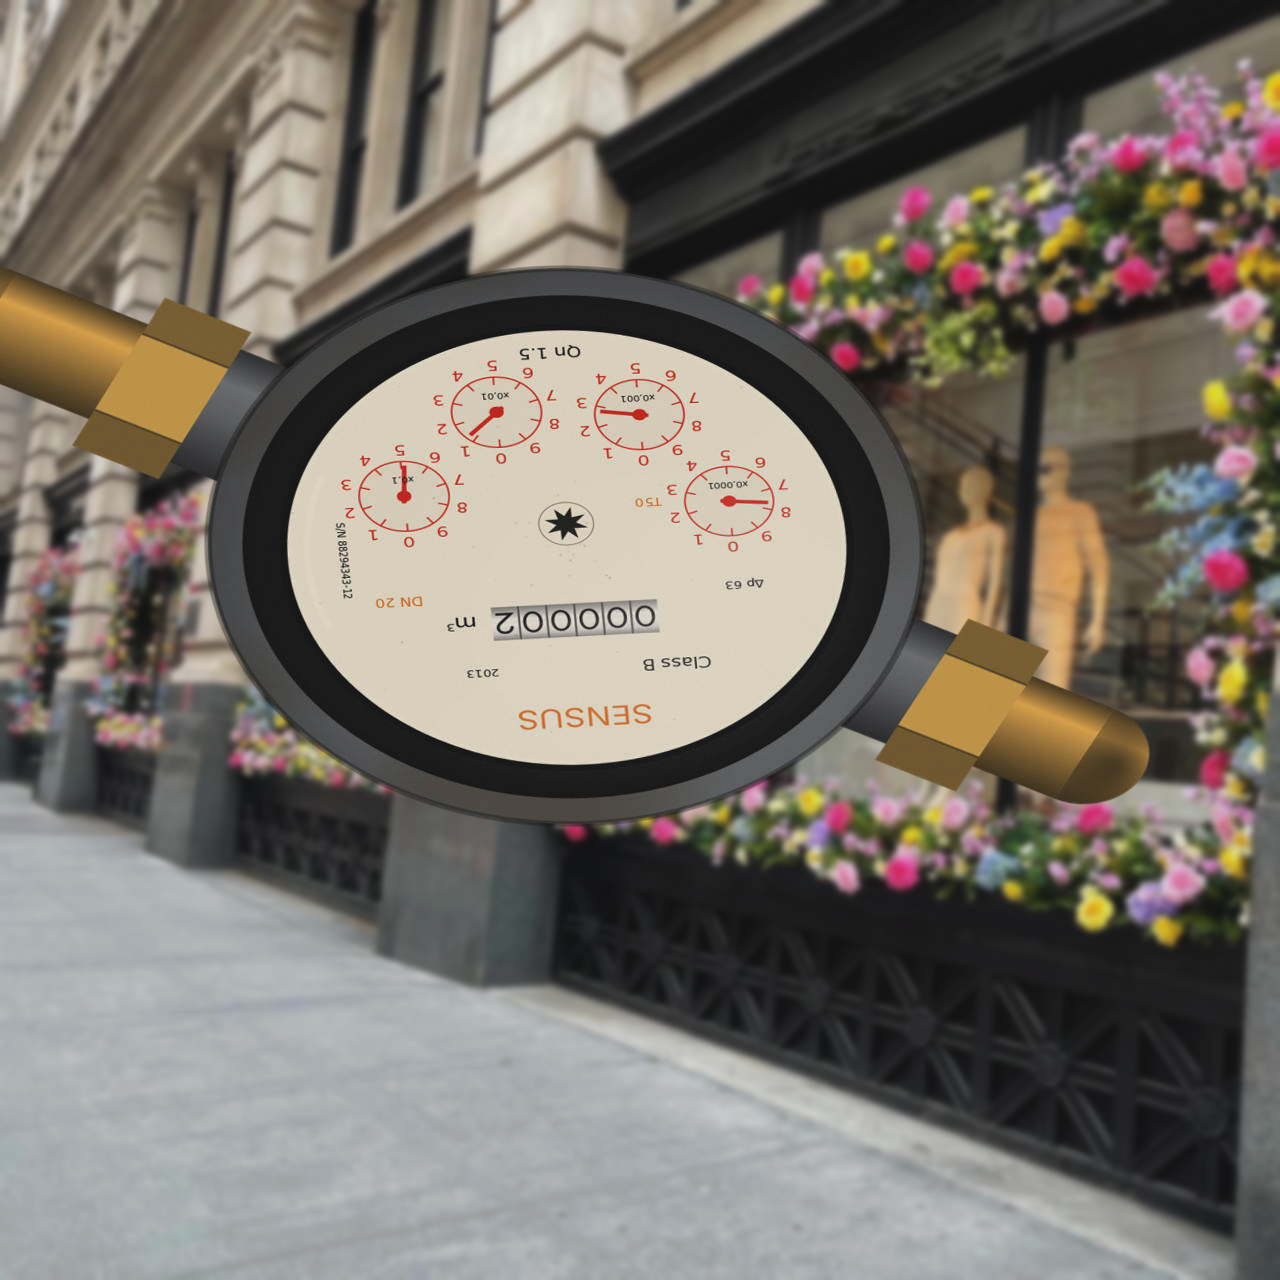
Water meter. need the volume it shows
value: 2.5127 m³
